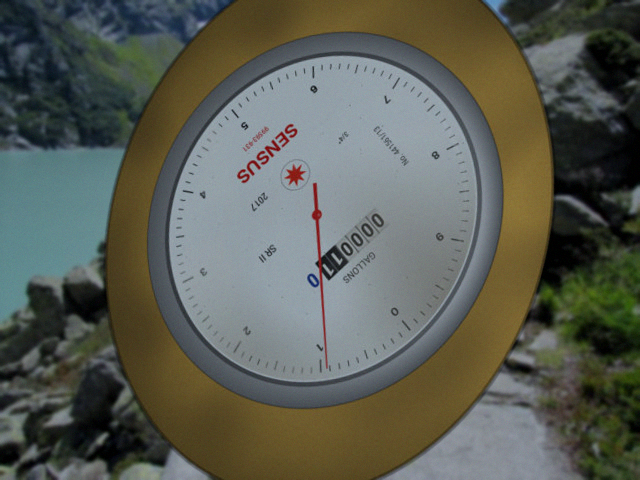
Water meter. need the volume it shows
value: 110.9 gal
